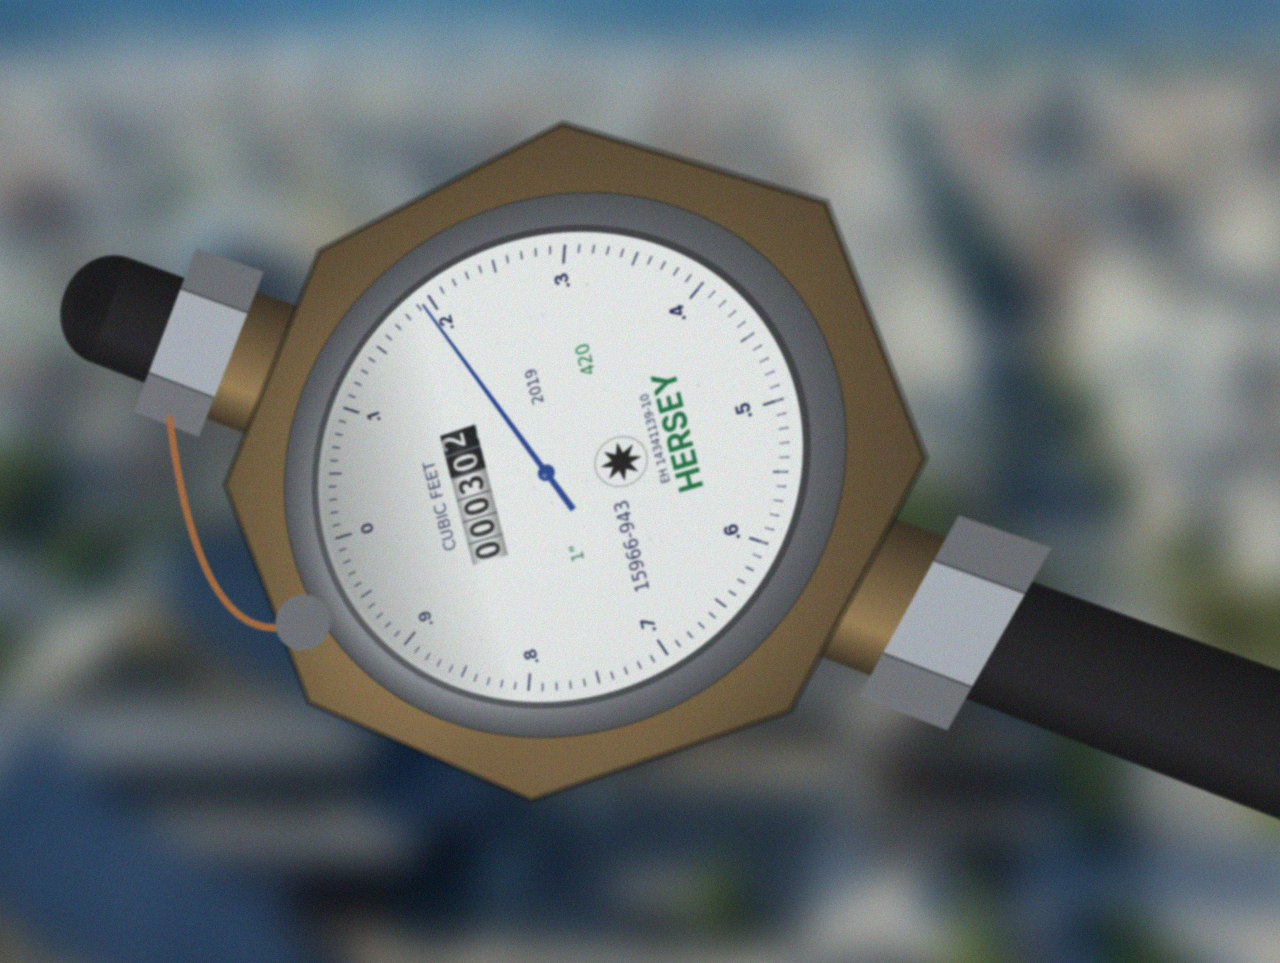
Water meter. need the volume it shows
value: 302.19 ft³
